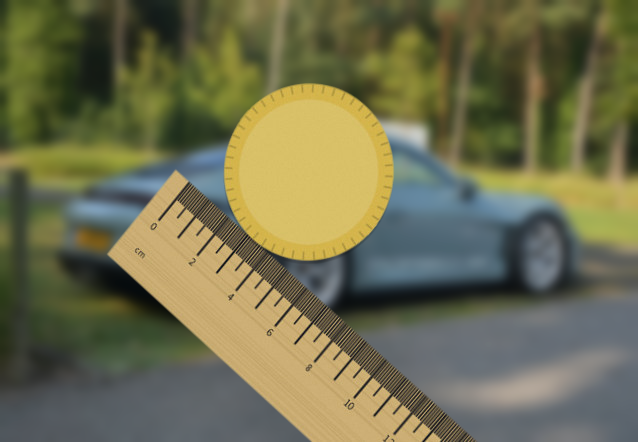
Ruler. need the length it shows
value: 6.5 cm
